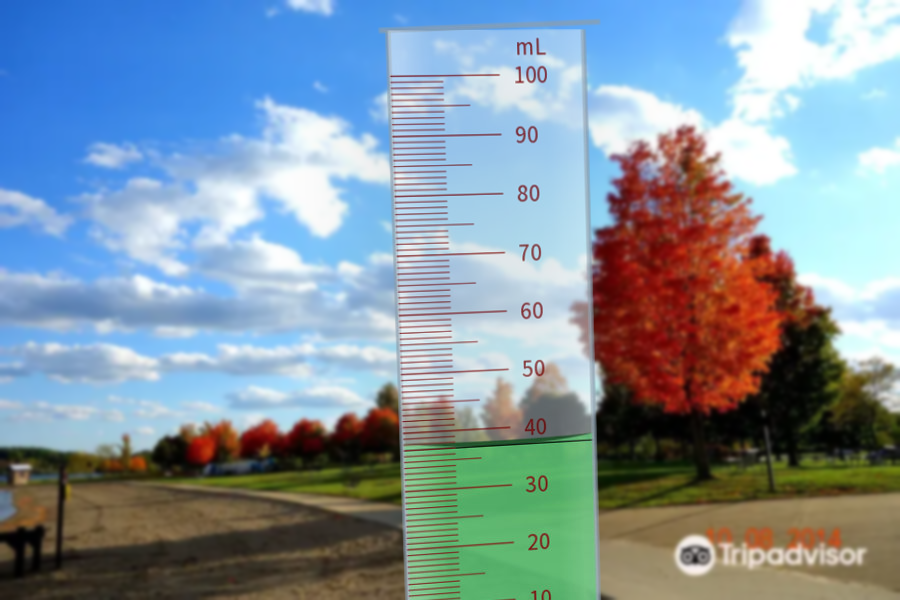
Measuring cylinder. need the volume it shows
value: 37 mL
